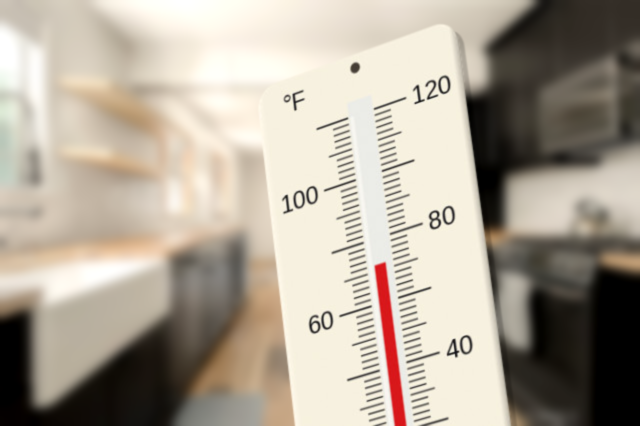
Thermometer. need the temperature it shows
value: 72 °F
